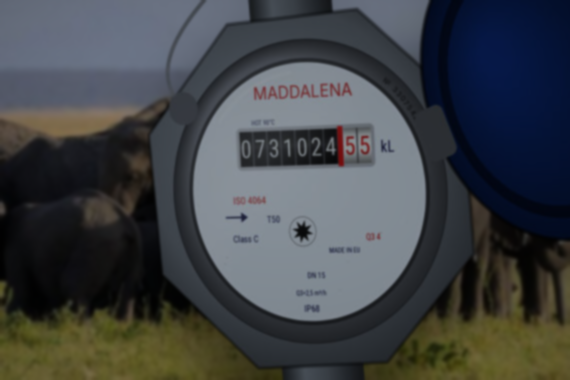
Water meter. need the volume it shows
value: 731024.55 kL
